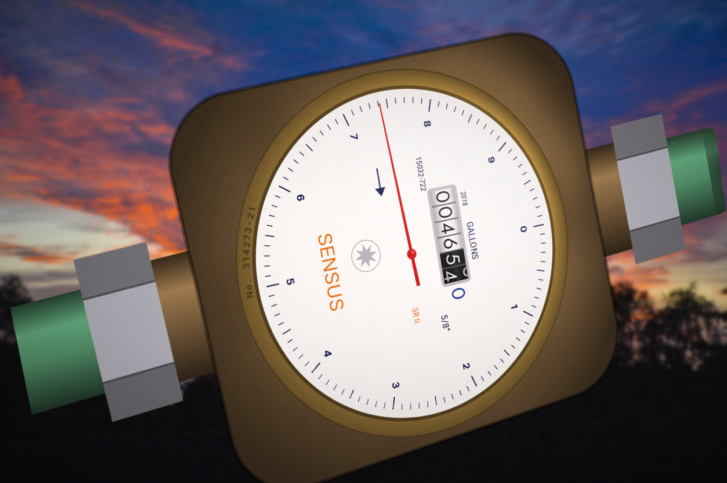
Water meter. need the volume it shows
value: 46537.4 gal
